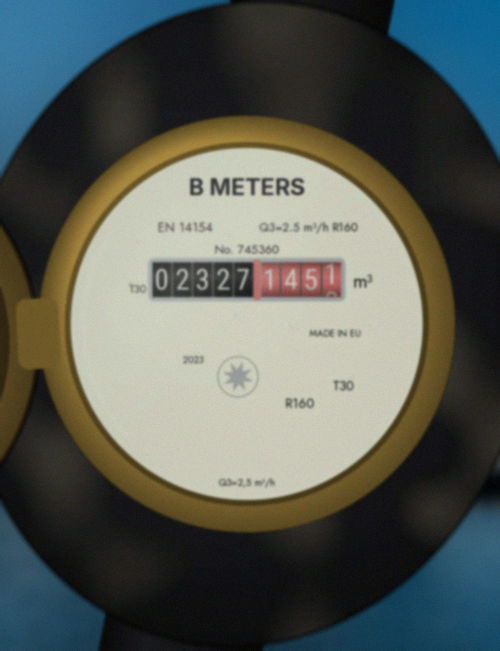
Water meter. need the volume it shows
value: 2327.1451 m³
